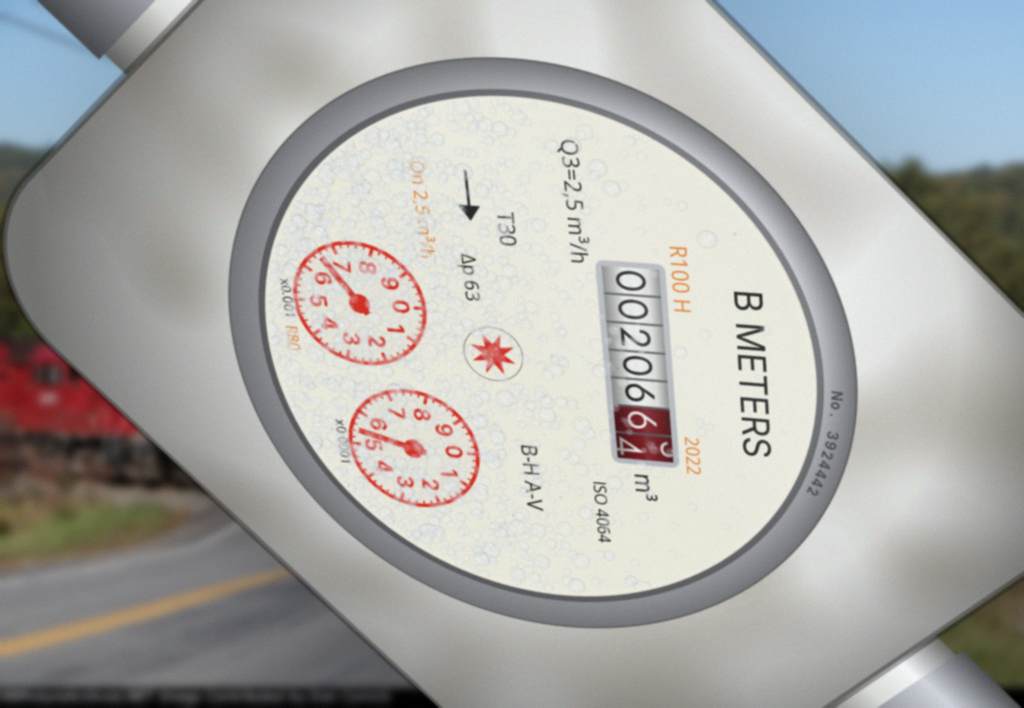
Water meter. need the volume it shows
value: 206.6365 m³
